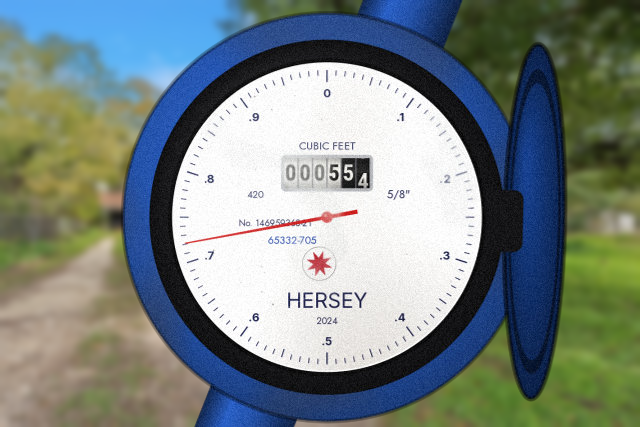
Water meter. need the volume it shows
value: 553.72 ft³
